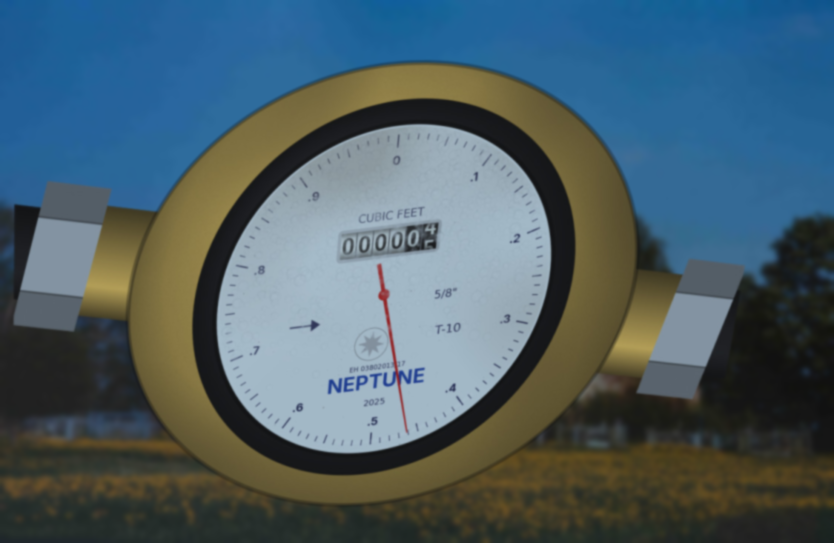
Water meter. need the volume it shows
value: 4.46 ft³
